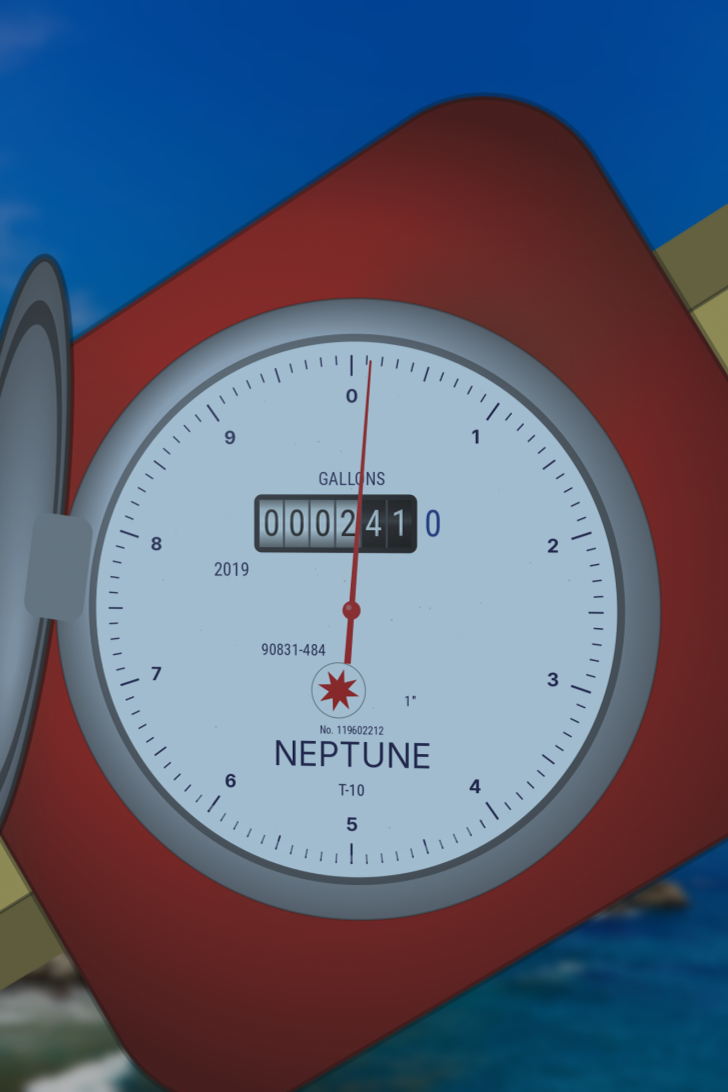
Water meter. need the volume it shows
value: 2410.1 gal
